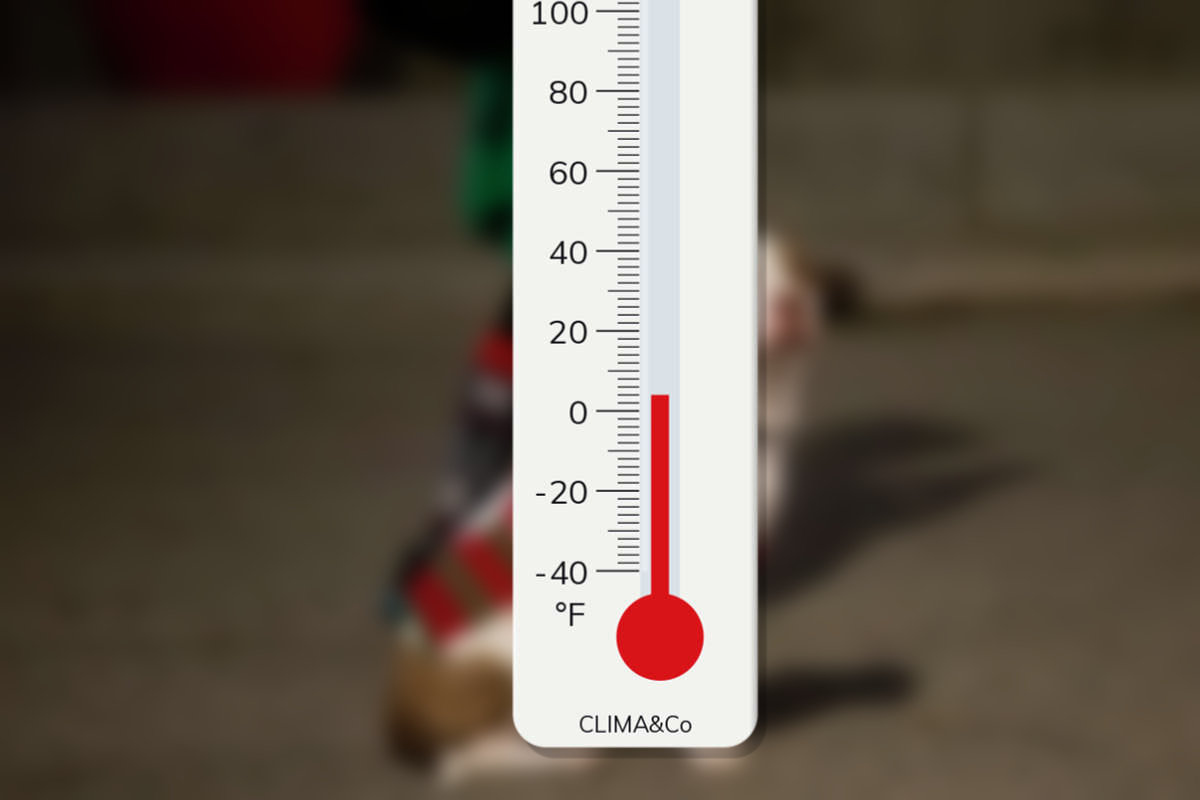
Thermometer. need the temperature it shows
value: 4 °F
